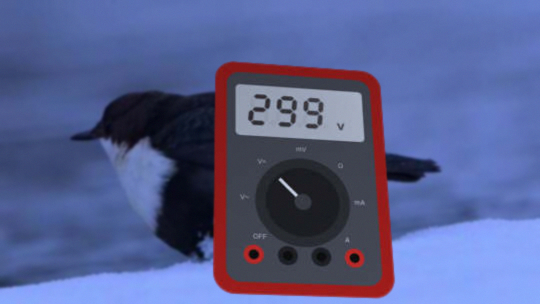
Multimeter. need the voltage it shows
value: 299 V
